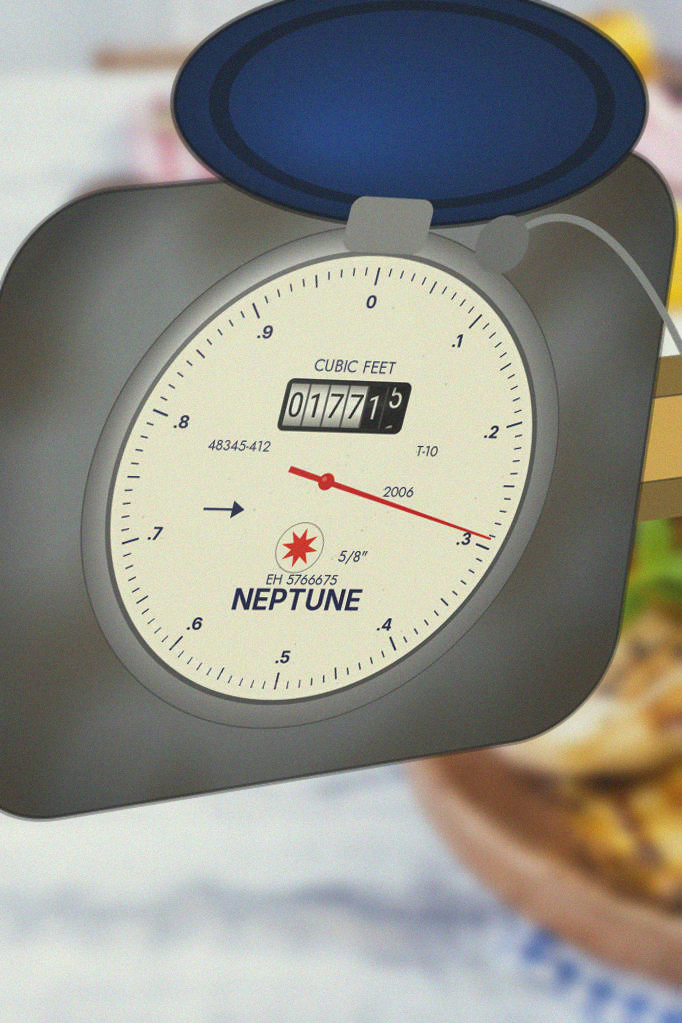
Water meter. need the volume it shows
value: 17715.29 ft³
